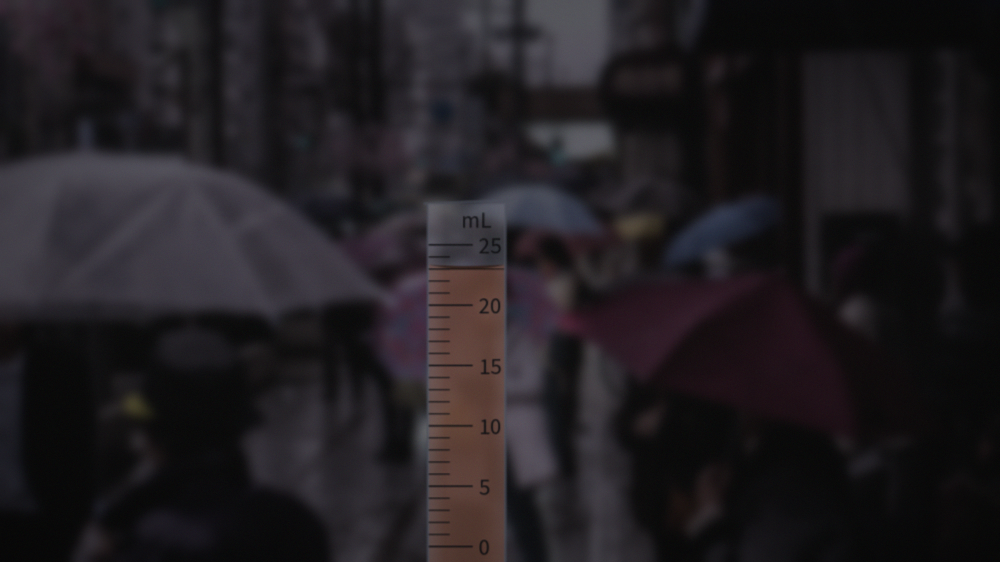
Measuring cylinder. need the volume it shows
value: 23 mL
